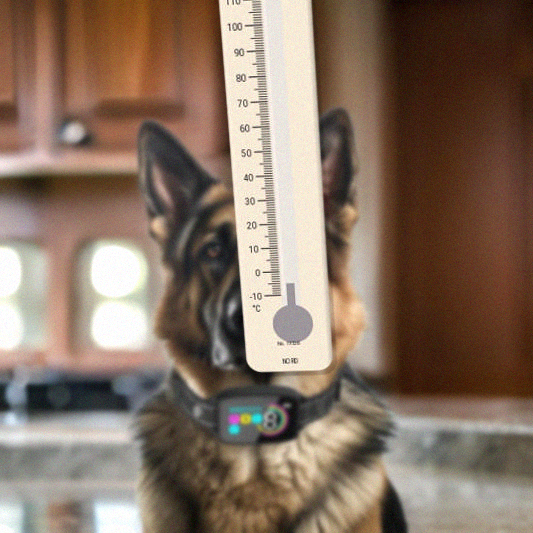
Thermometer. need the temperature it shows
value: -5 °C
